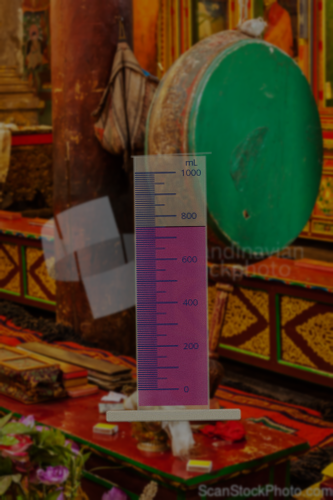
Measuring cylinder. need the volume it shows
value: 750 mL
